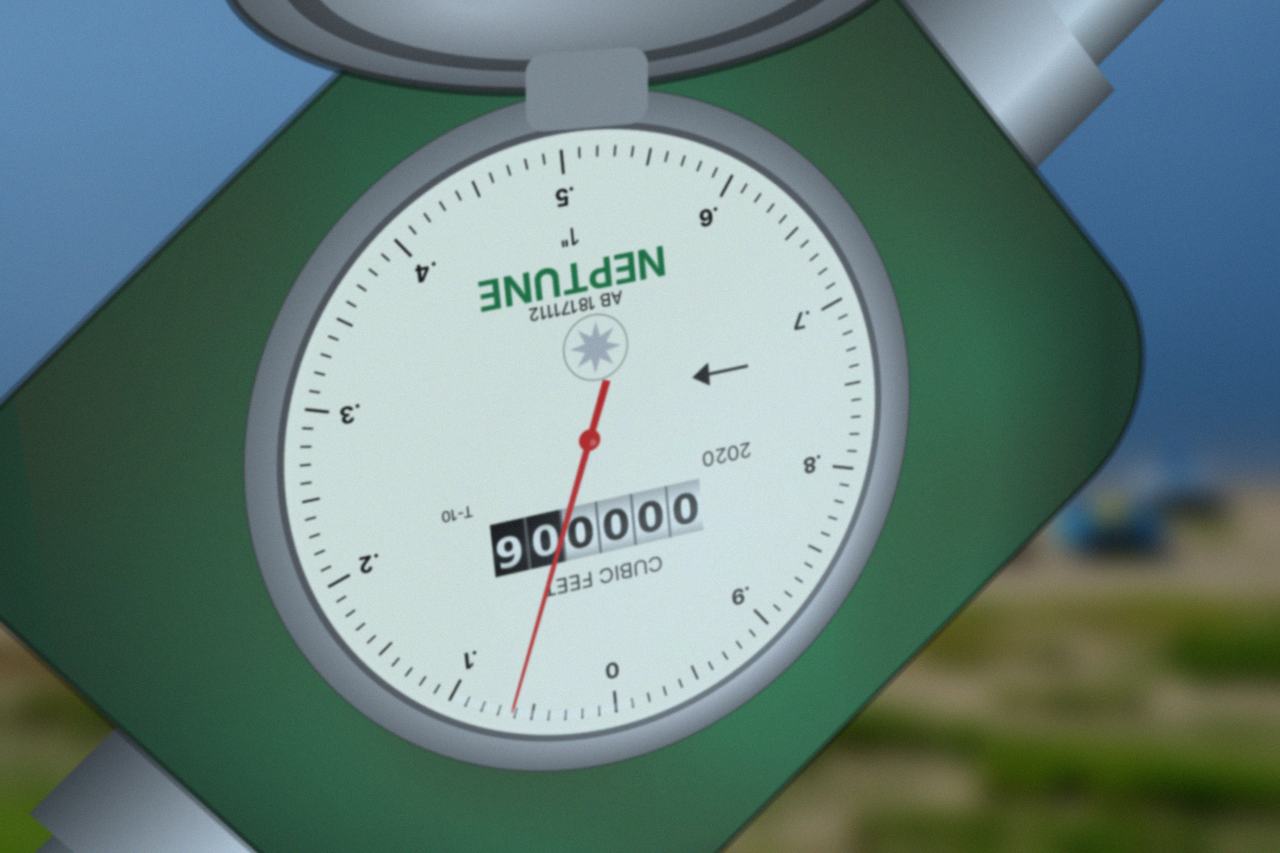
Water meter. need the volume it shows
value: 6.06 ft³
